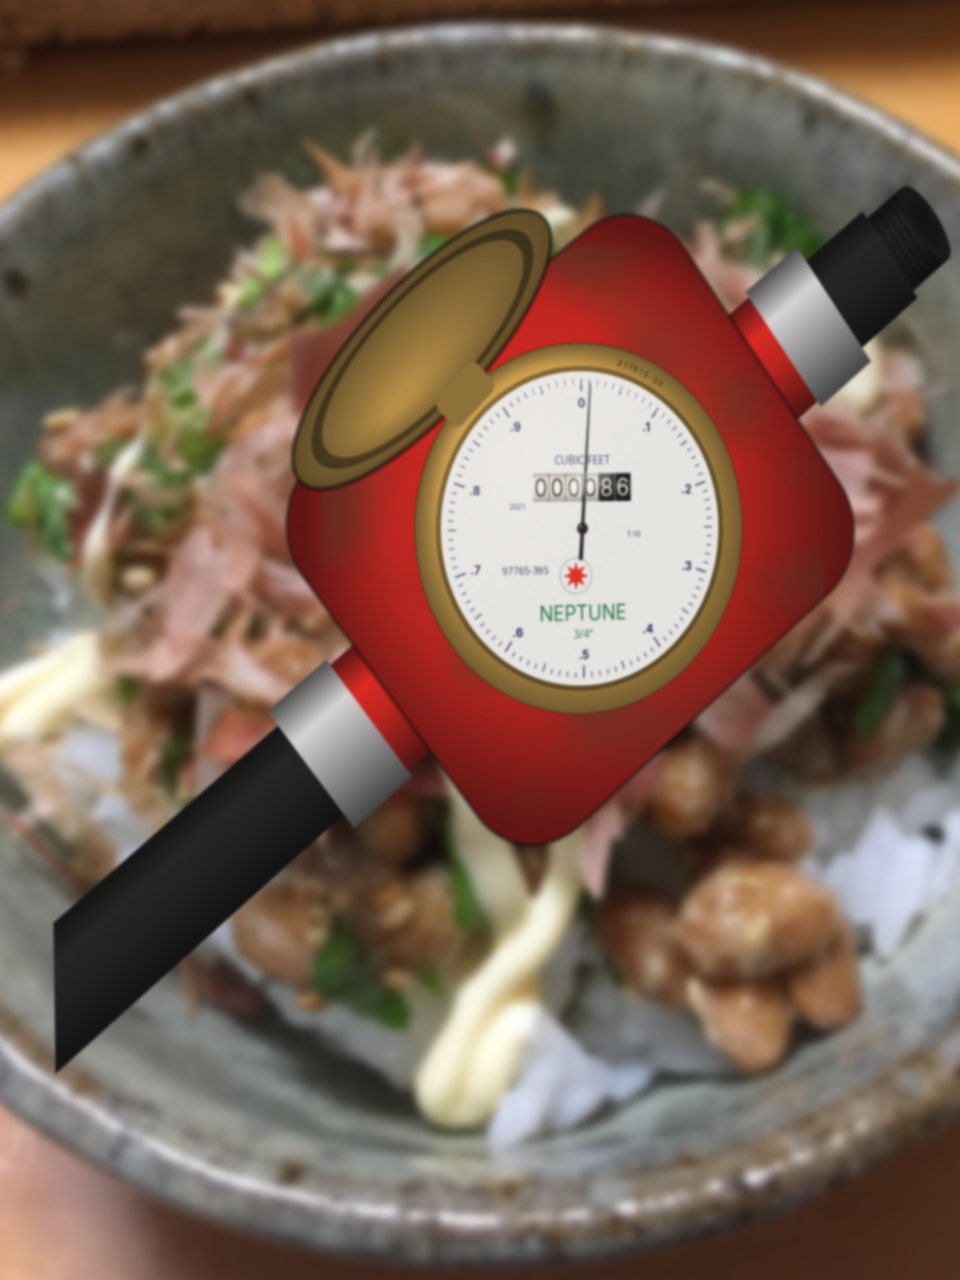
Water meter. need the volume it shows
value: 86.01 ft³
